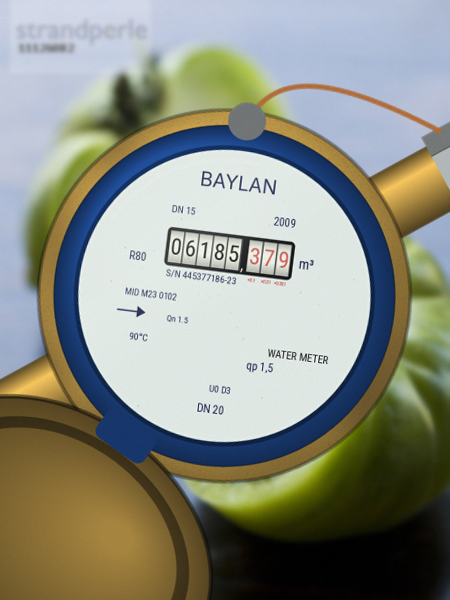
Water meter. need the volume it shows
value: 6185.379 m³
